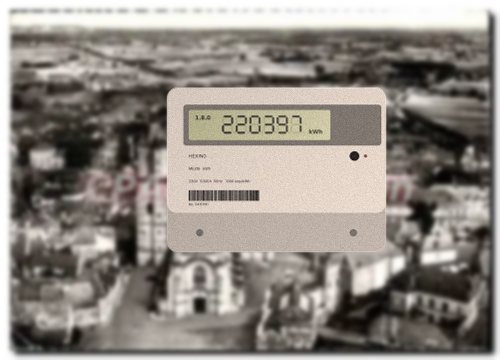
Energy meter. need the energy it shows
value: 220397 kWh
